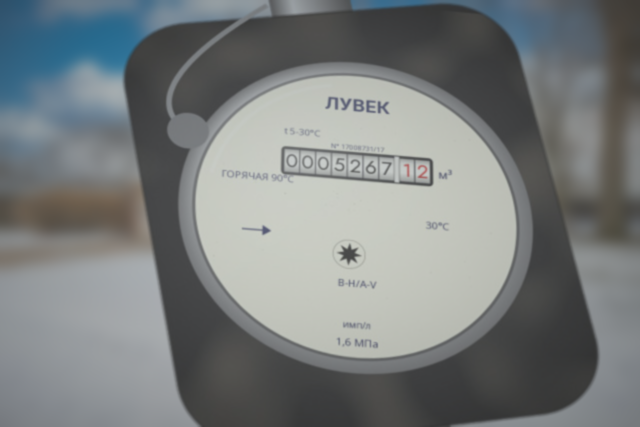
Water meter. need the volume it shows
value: 5267.12 m³
